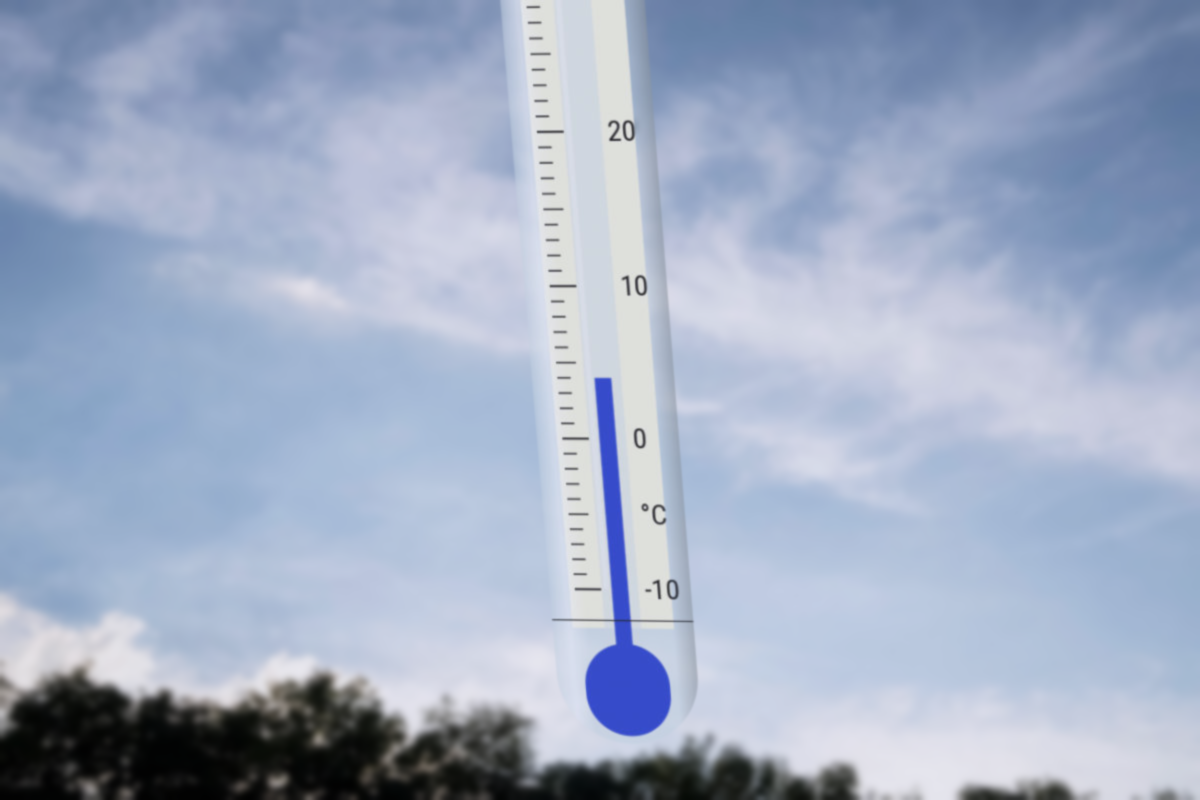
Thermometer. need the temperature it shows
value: 4 °C
